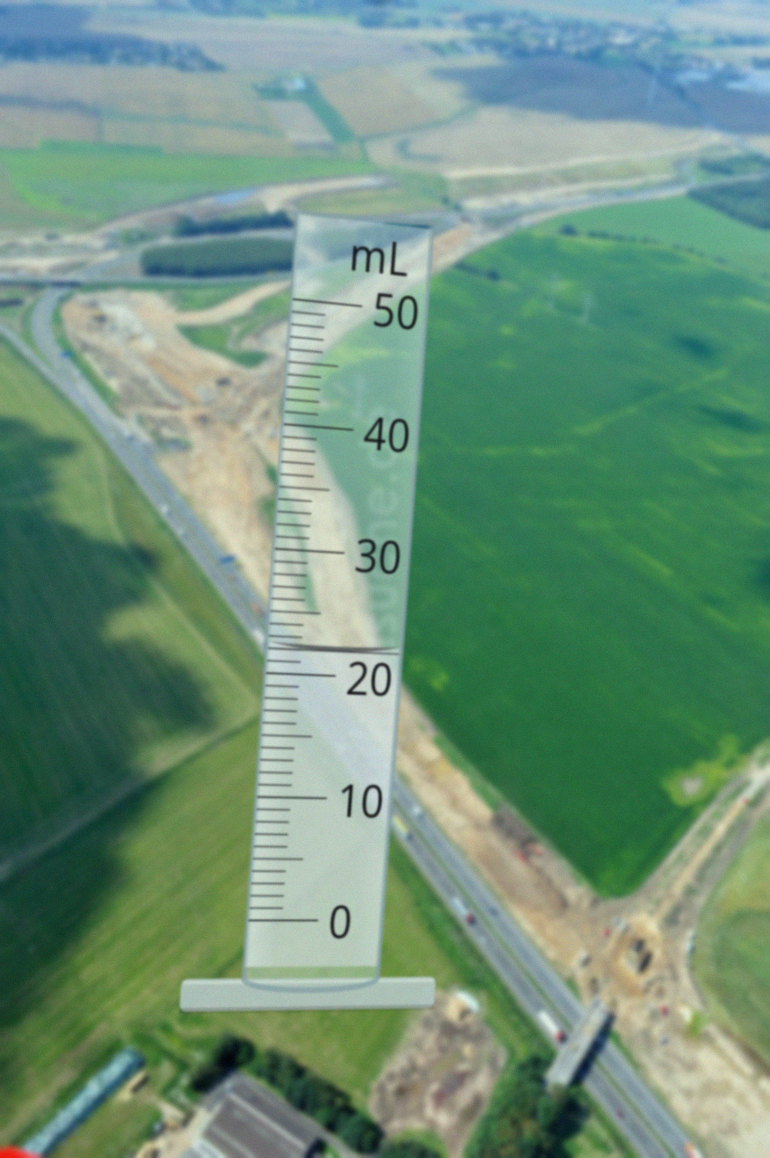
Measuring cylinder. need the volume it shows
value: 22 mL
